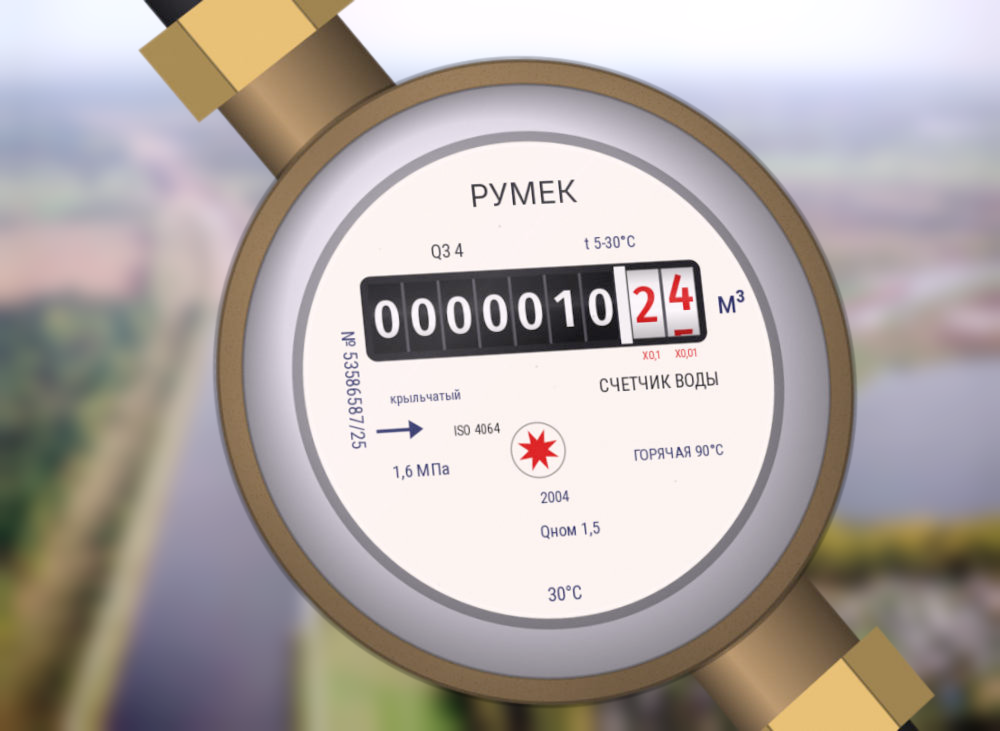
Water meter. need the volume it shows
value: 10.24 m³
